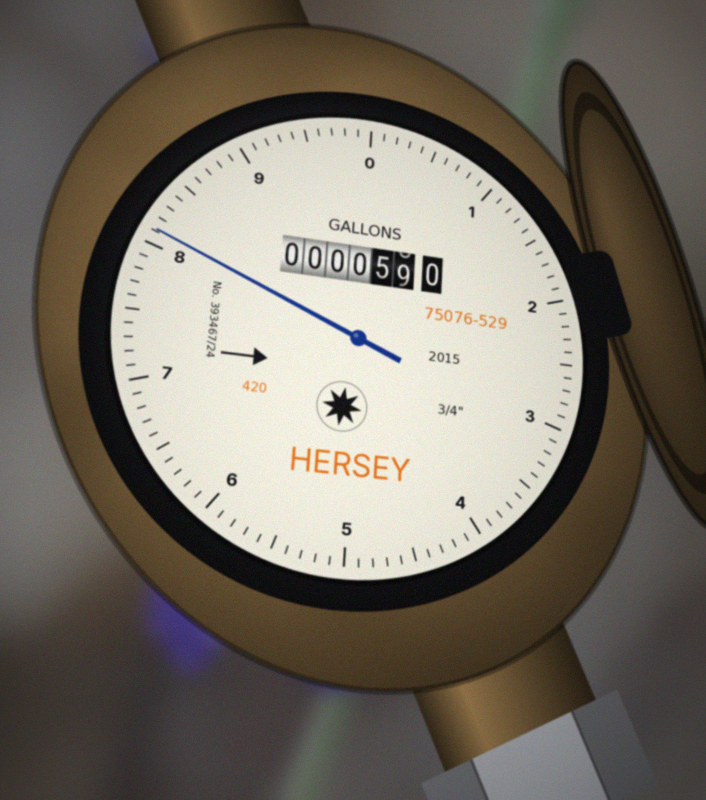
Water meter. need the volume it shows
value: 588.1 gal
